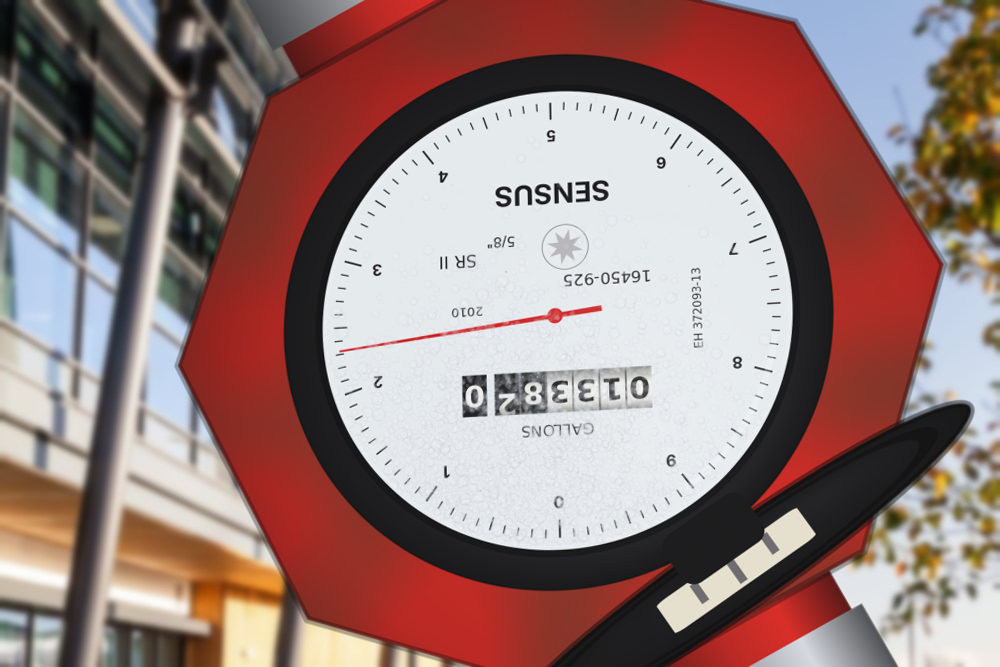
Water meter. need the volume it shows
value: 133822.3 gal
